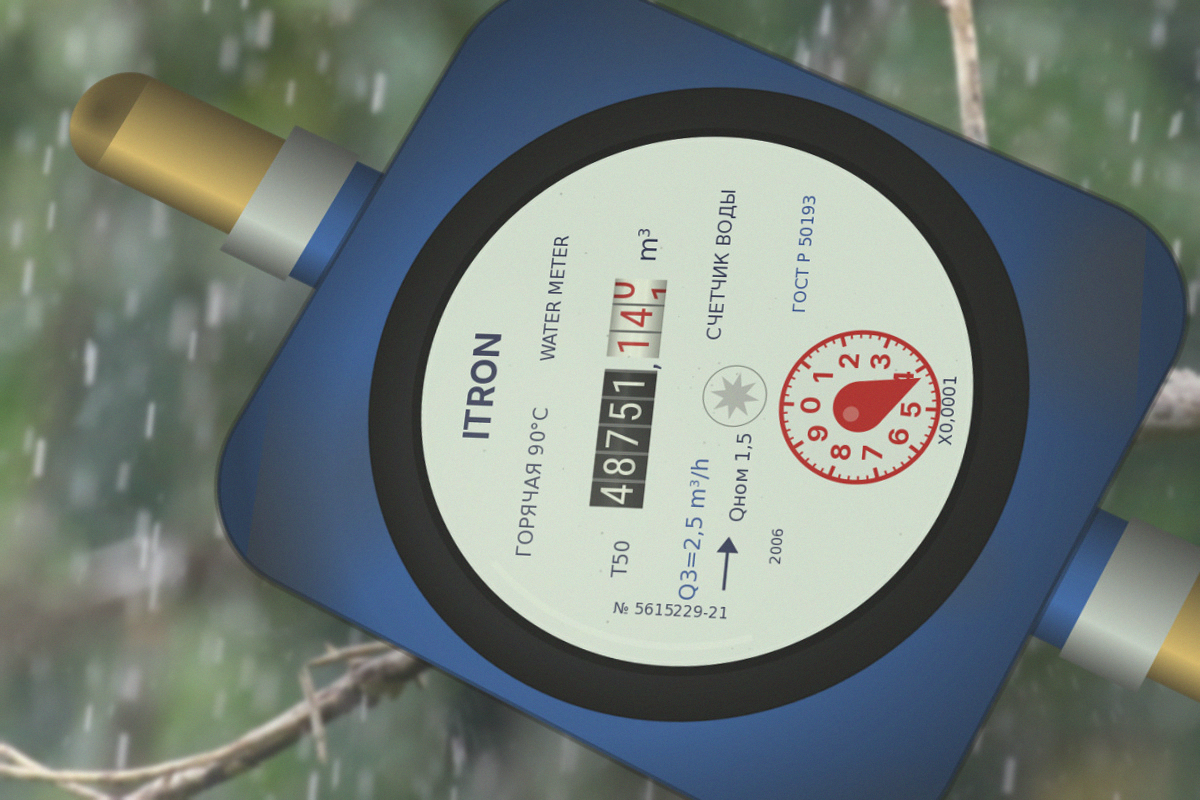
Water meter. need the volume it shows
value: 48751.1404 m³
